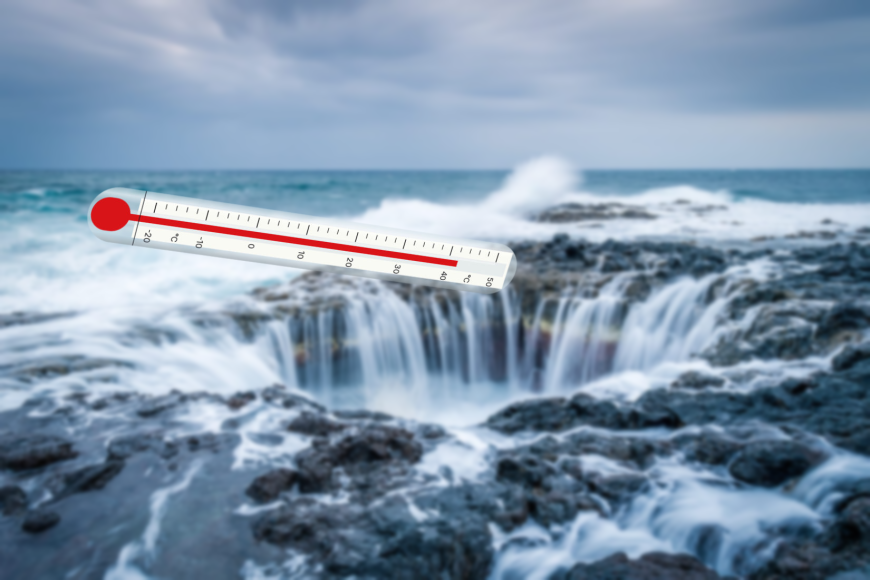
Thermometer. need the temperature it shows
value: 42 °C
